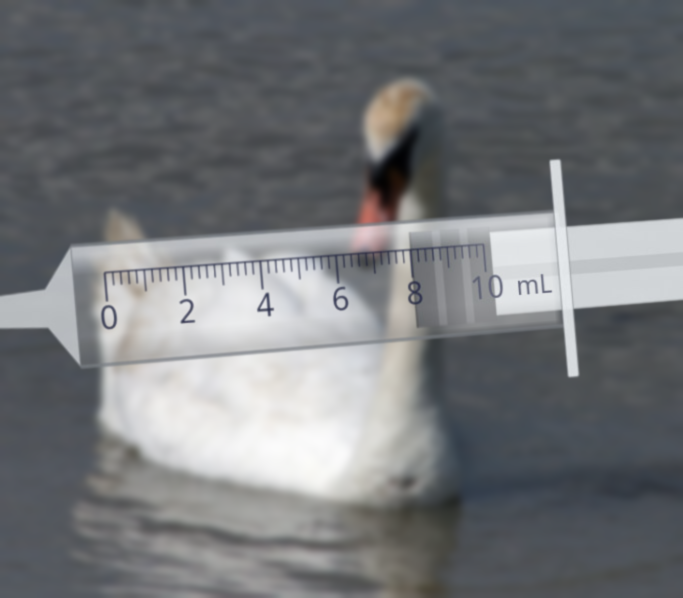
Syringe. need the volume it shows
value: 8 mL
